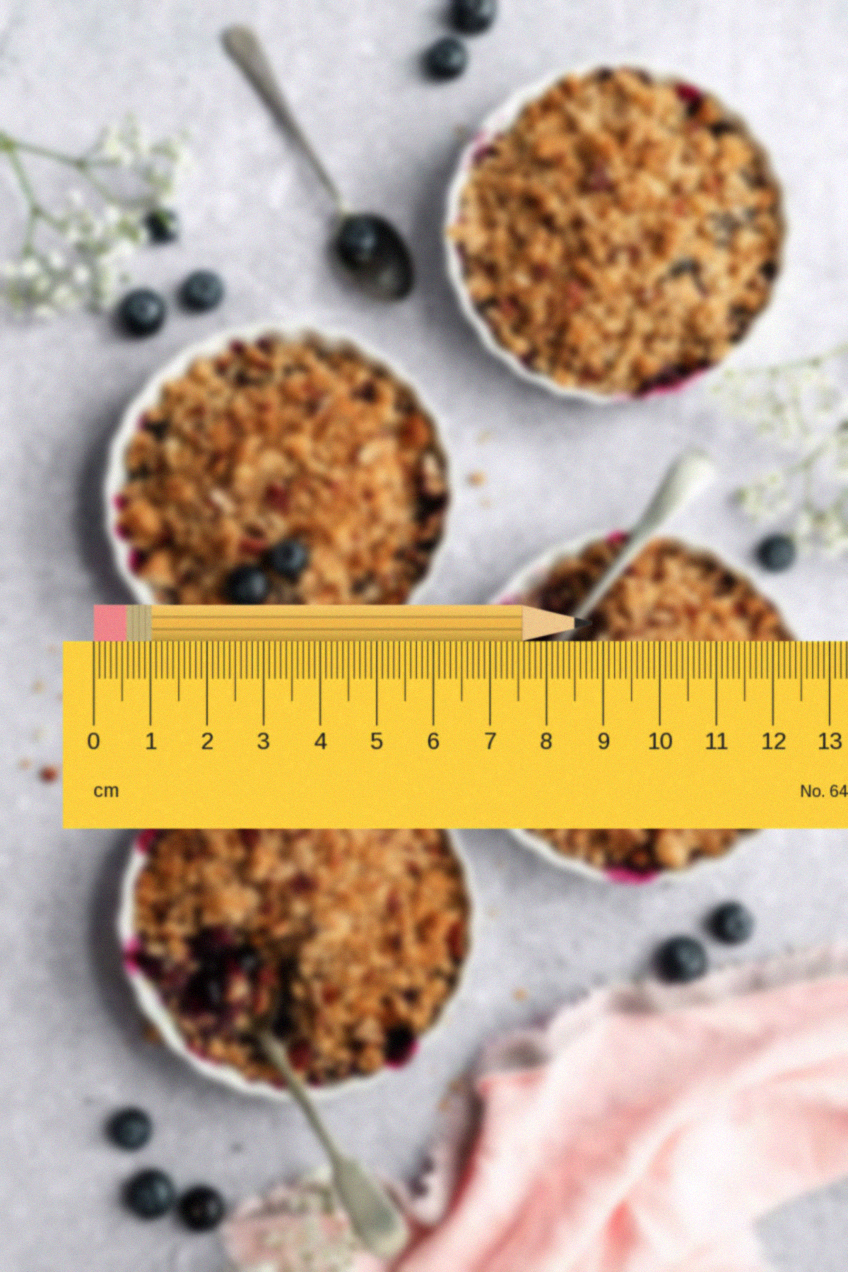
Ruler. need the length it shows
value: 8.8 cm
